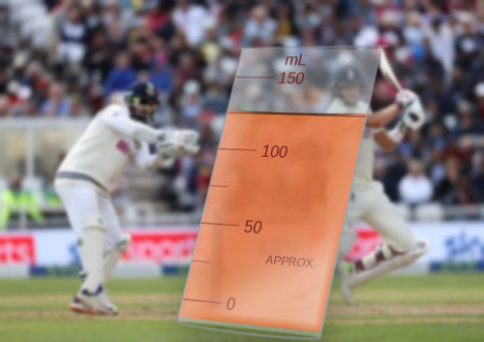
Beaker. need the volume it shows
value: 125 mL
